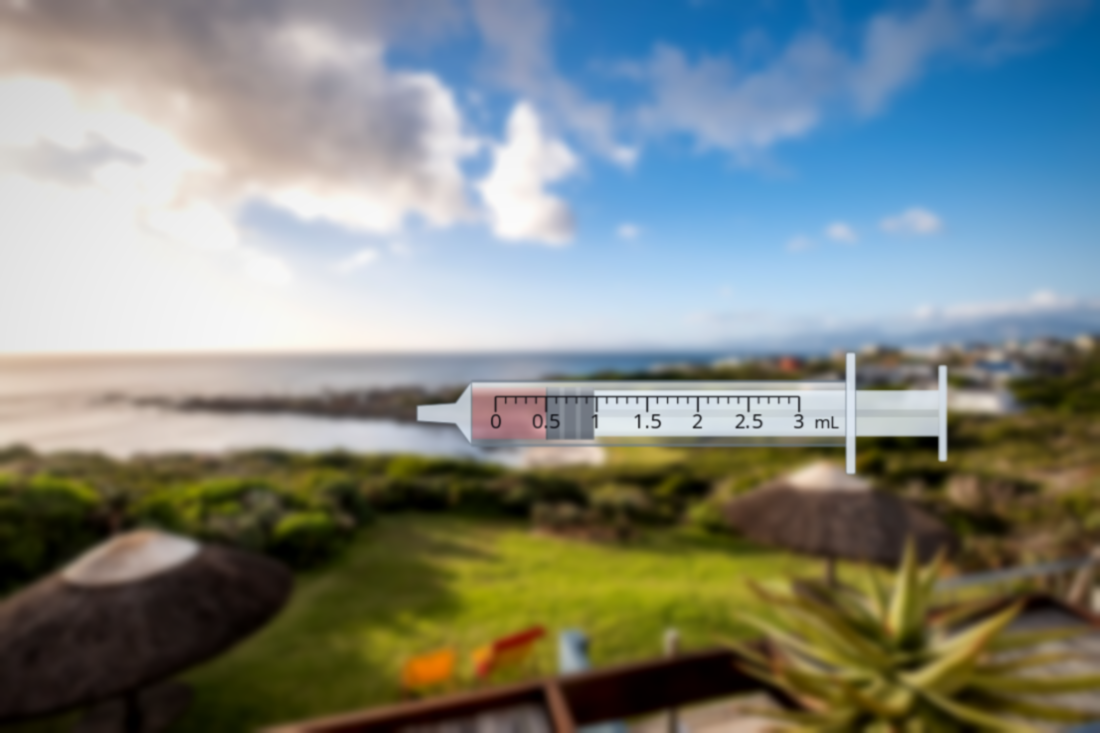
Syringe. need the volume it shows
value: 0.5 mL
